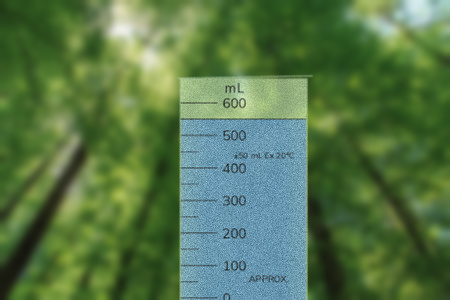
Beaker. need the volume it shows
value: 550 mL
